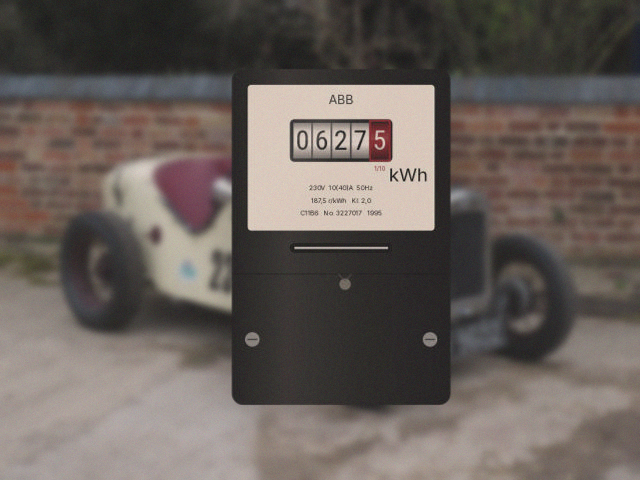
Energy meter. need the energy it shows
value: 627.5 kWh
